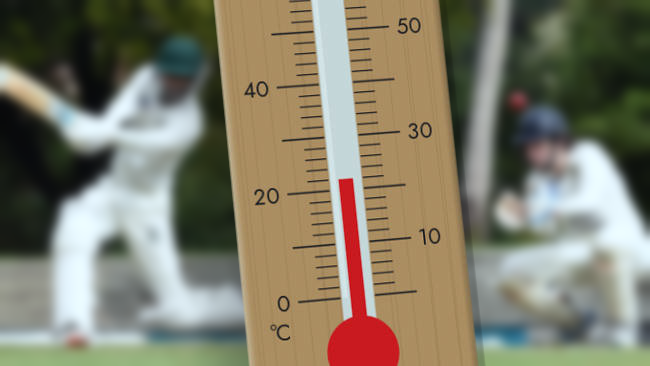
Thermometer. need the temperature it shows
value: 22 °C
